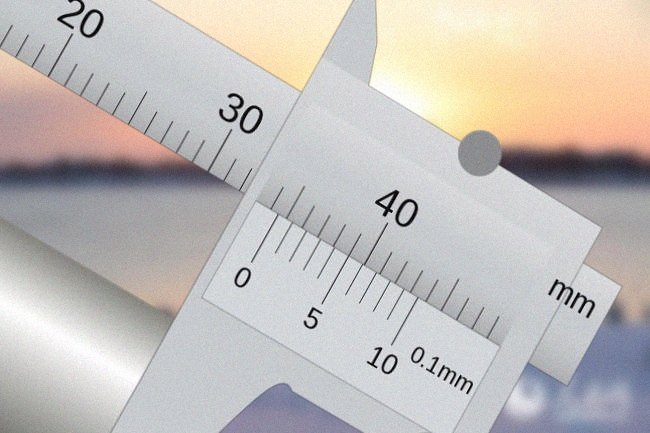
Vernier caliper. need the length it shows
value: 34.5 mm
